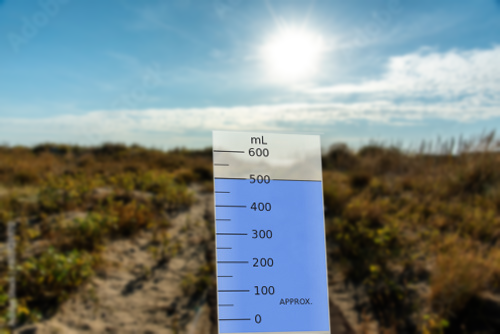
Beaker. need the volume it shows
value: 500 mL
